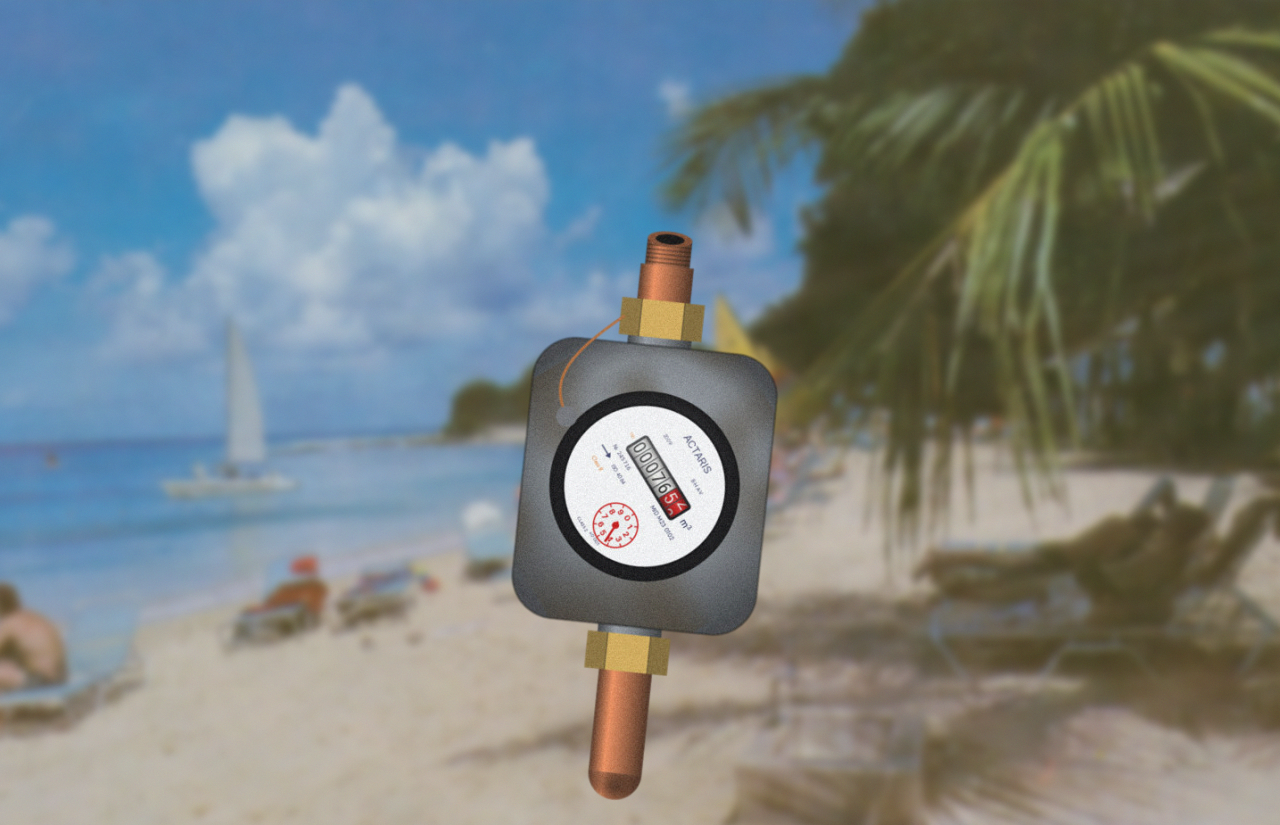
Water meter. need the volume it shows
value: 76.524 m³
